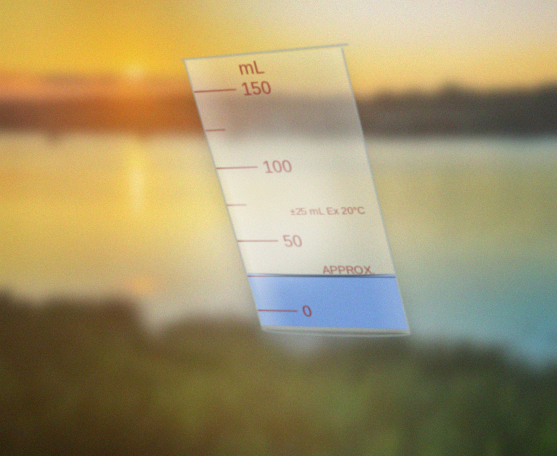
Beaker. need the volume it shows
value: 25 mL
